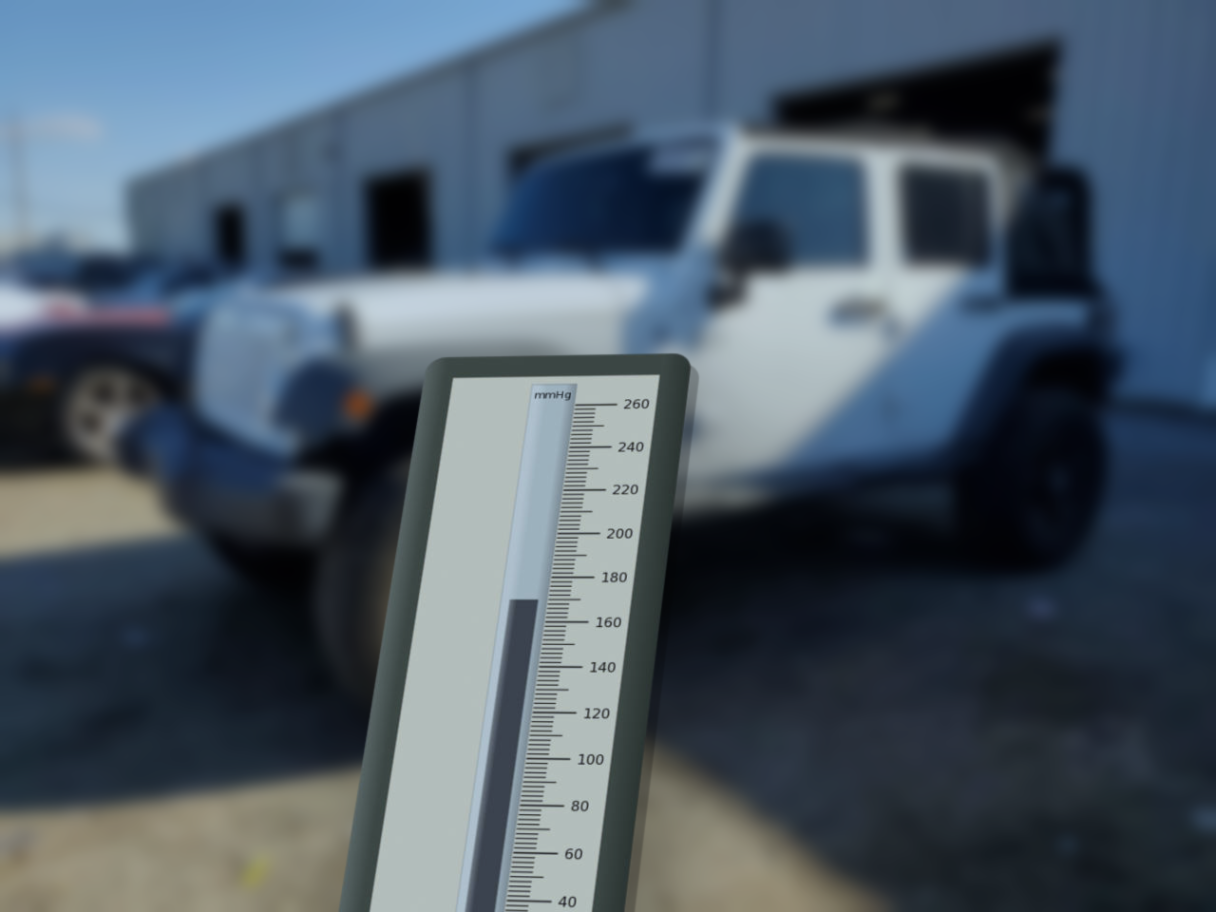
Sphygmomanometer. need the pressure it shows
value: 170 mmHg
